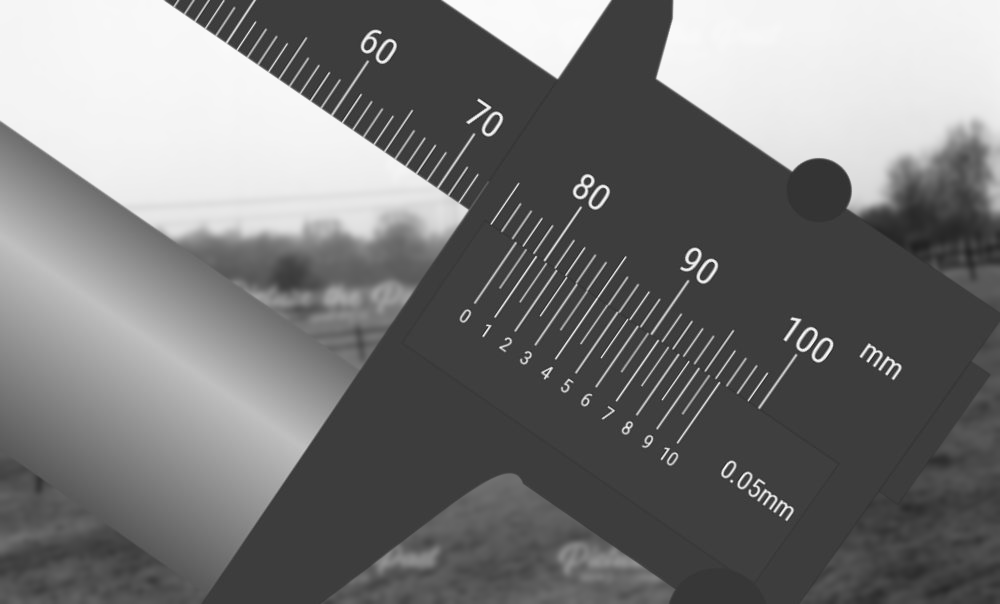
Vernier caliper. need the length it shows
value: 77.4 mm
